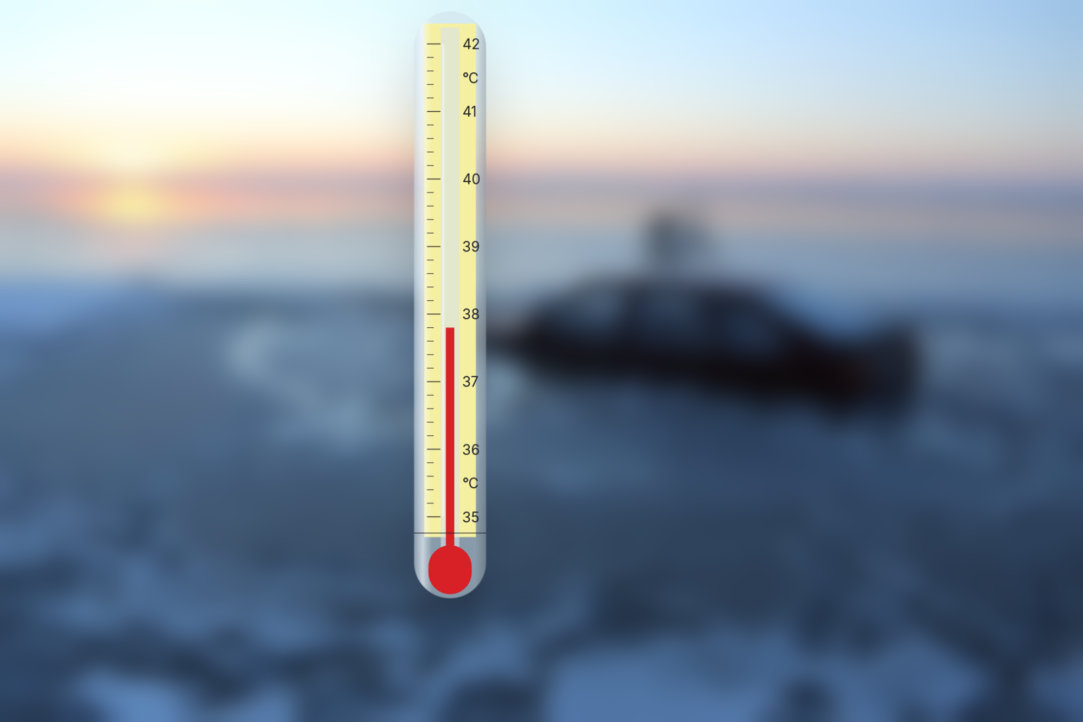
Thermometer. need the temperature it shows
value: 37.8 °C
